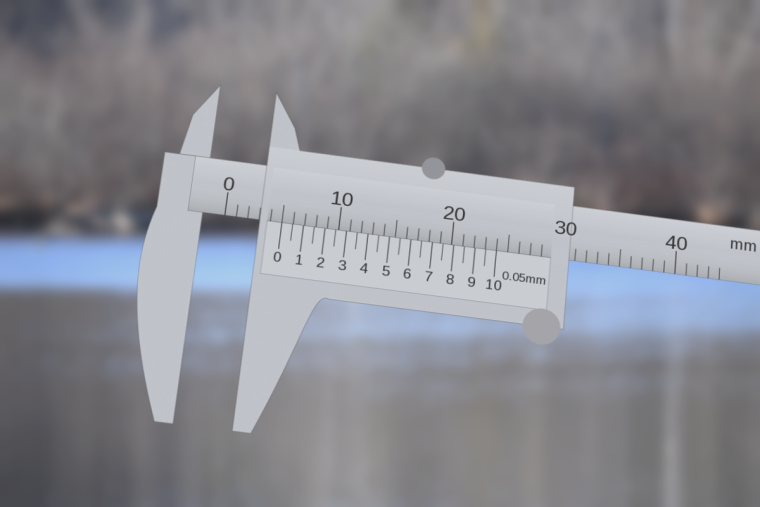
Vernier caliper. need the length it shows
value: 5.0 mm
